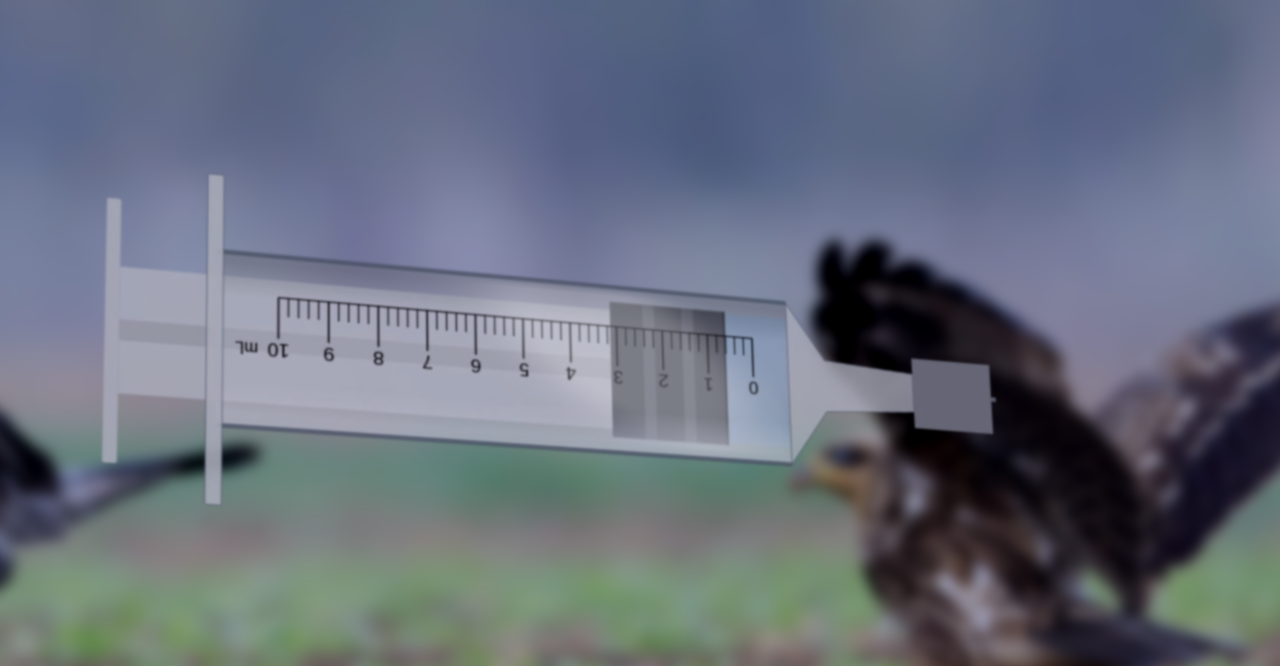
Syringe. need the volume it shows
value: 0.6 mL
